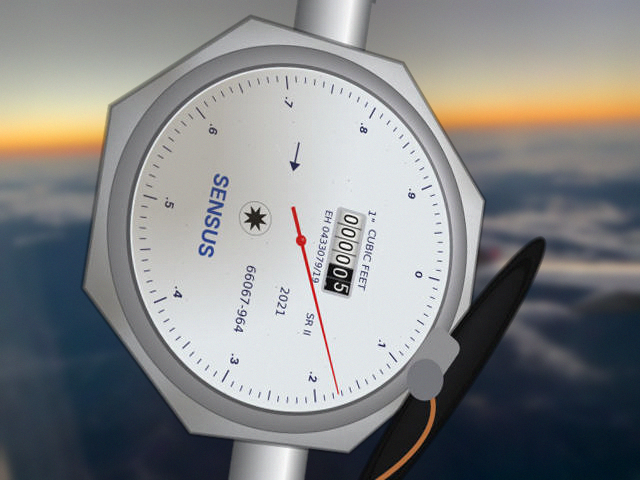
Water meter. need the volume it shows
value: 5.17 ft³
